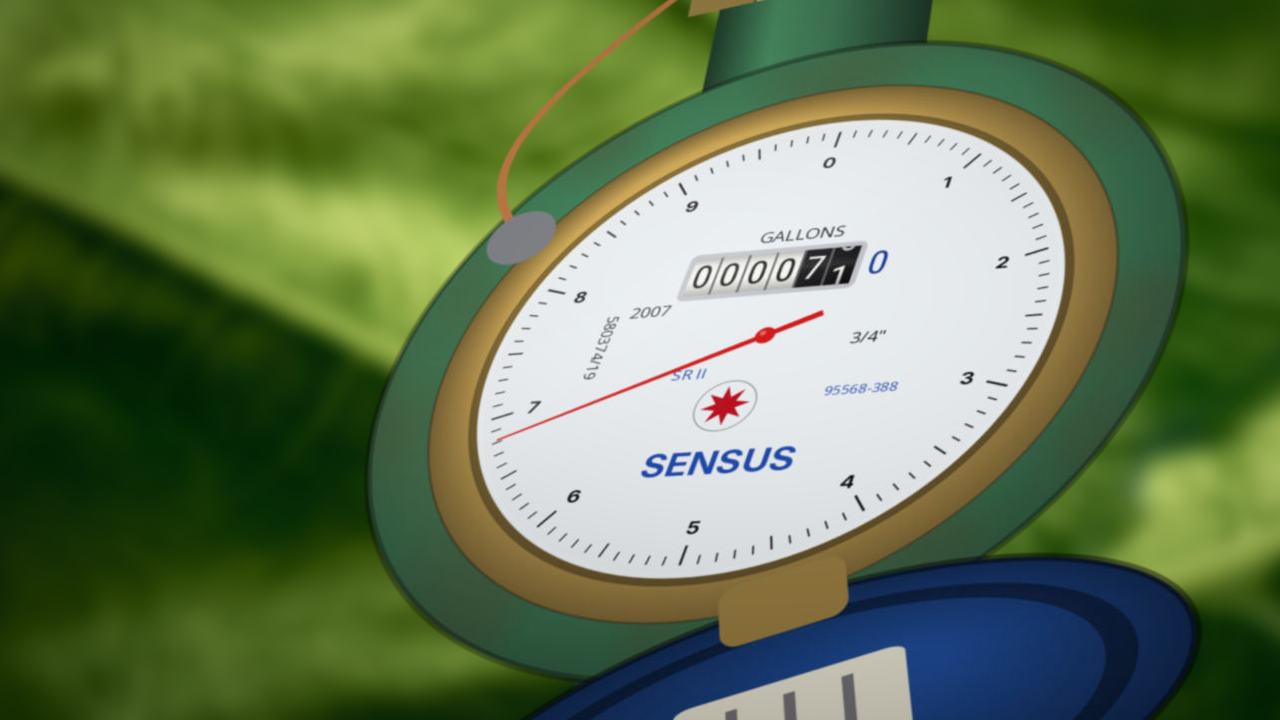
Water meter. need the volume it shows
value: 706.8 gal
